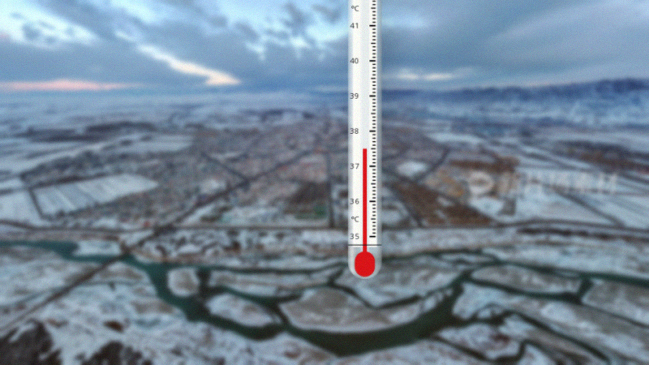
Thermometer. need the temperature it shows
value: 37.5 °C
